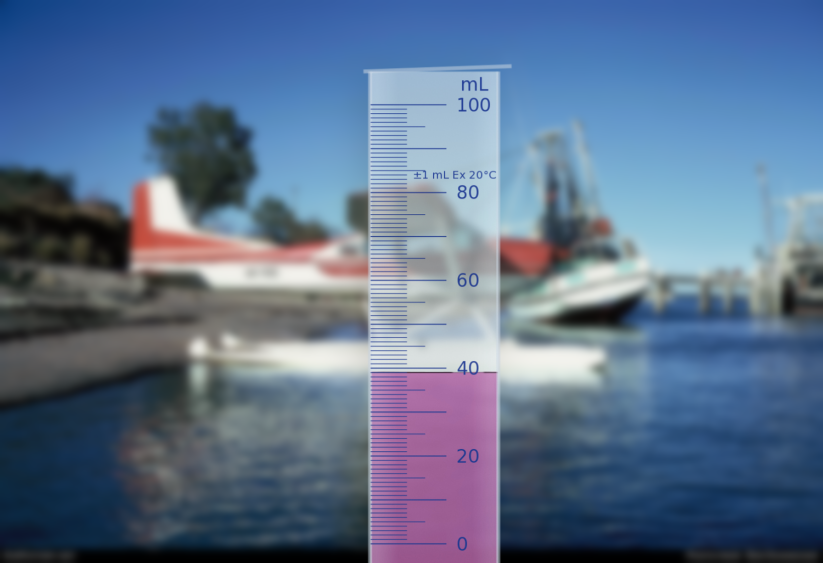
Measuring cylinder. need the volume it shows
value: 39 mL
